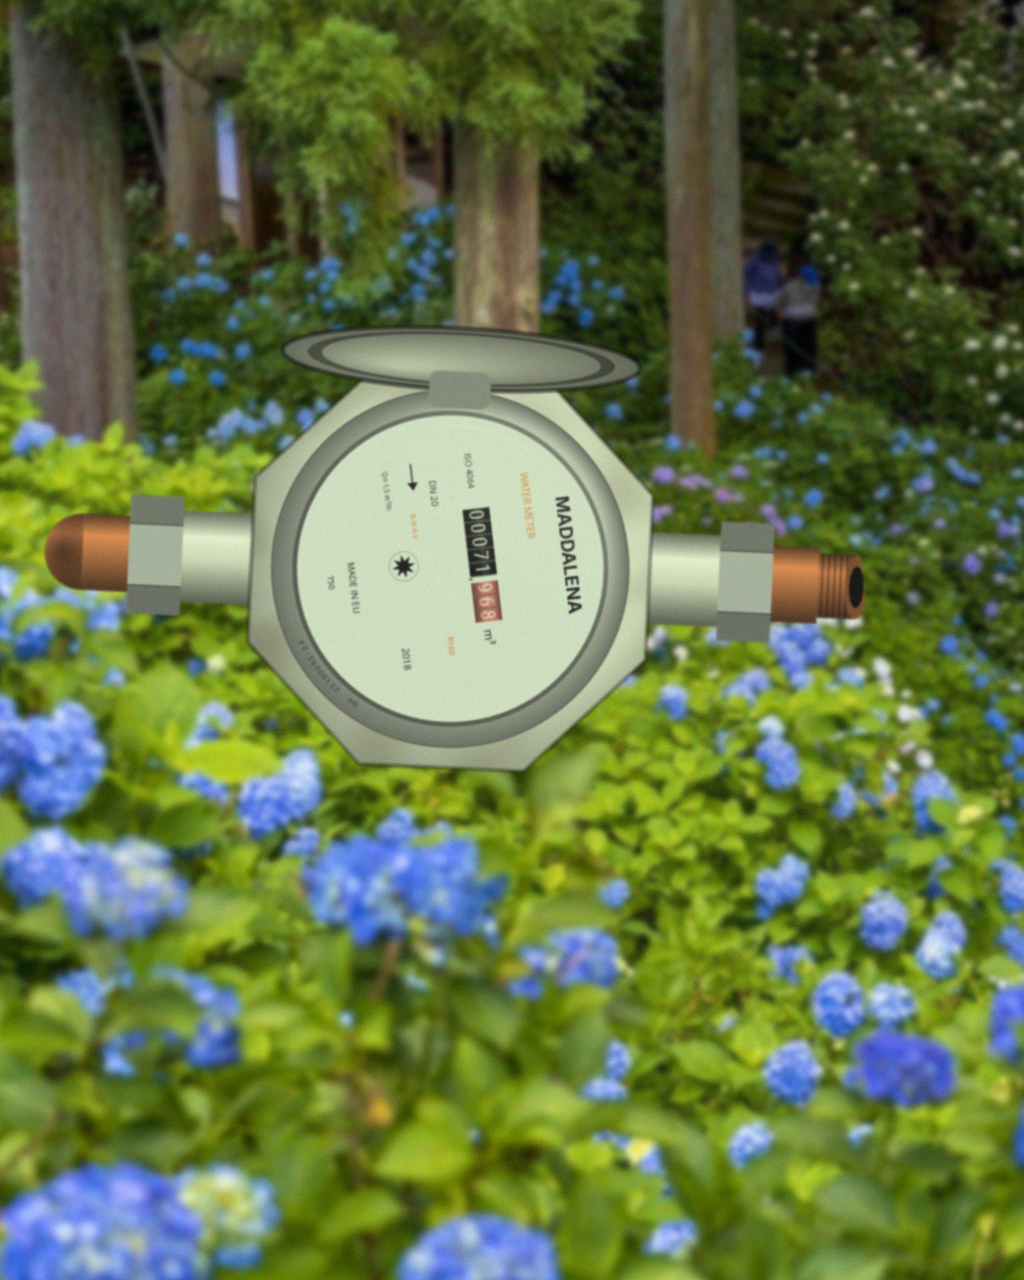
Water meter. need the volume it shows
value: 71.968 m³
